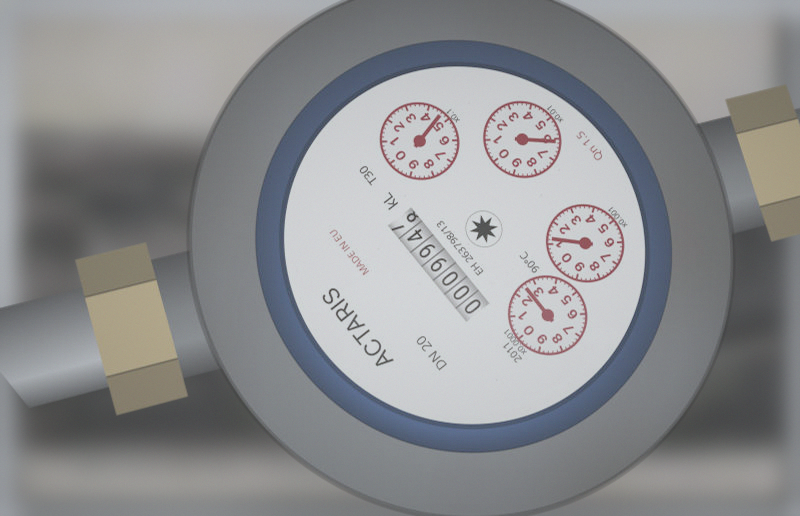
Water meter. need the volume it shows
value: 9947.4612 kL
